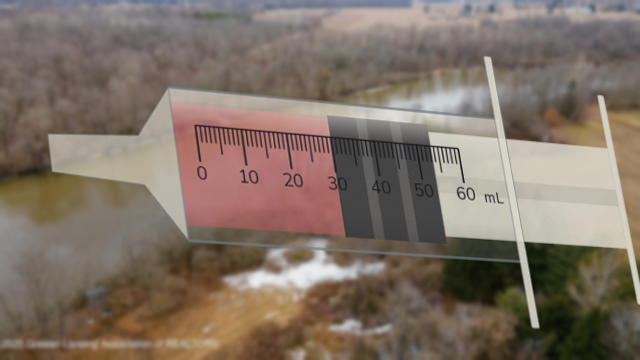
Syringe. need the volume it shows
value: 30 mL
